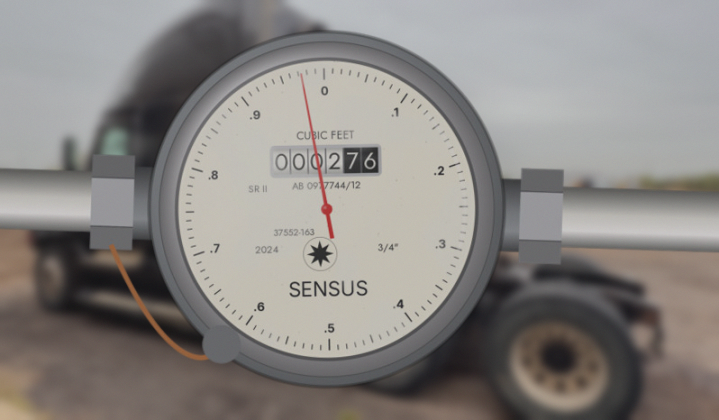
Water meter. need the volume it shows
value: 275.97 ft³
